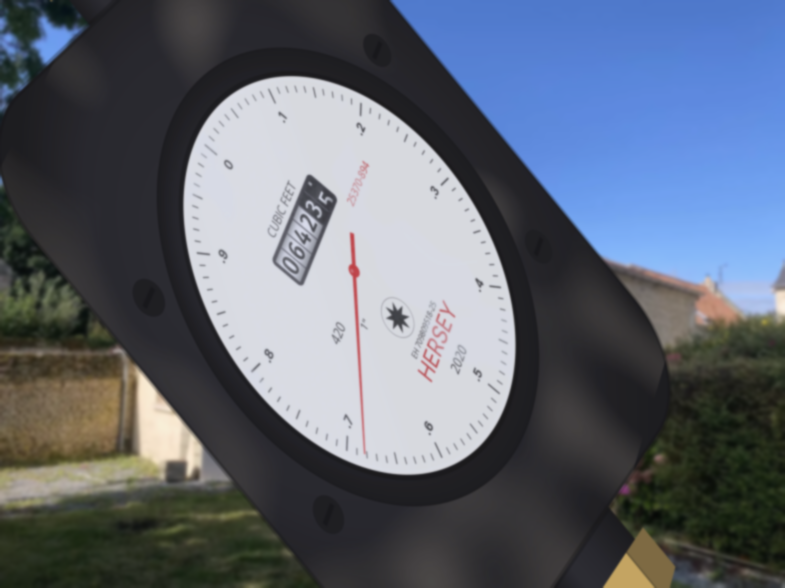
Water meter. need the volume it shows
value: 64234.68 ft³
